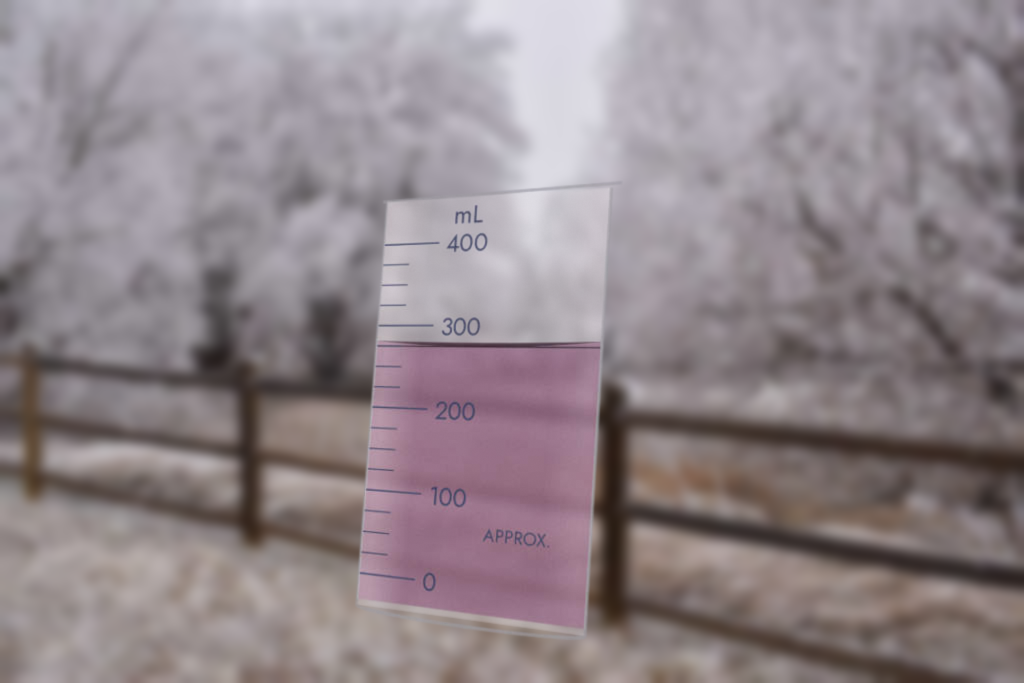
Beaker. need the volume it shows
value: 275 mL
